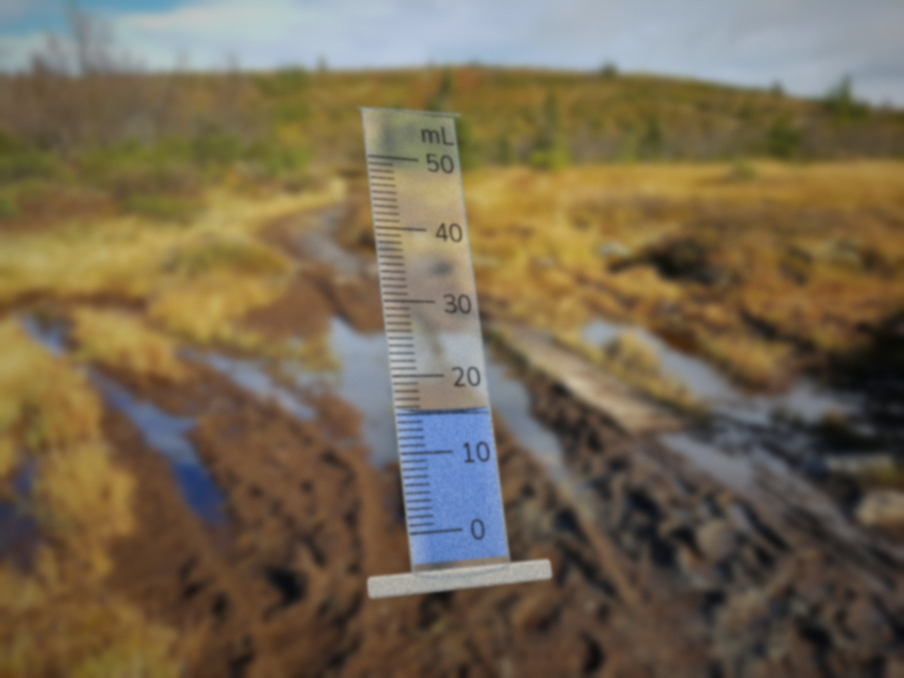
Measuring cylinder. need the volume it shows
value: 15 mL
